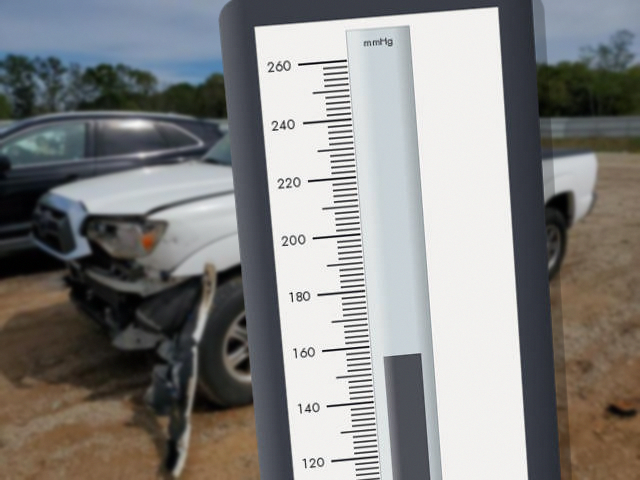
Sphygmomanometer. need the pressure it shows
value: 156 mmHg
